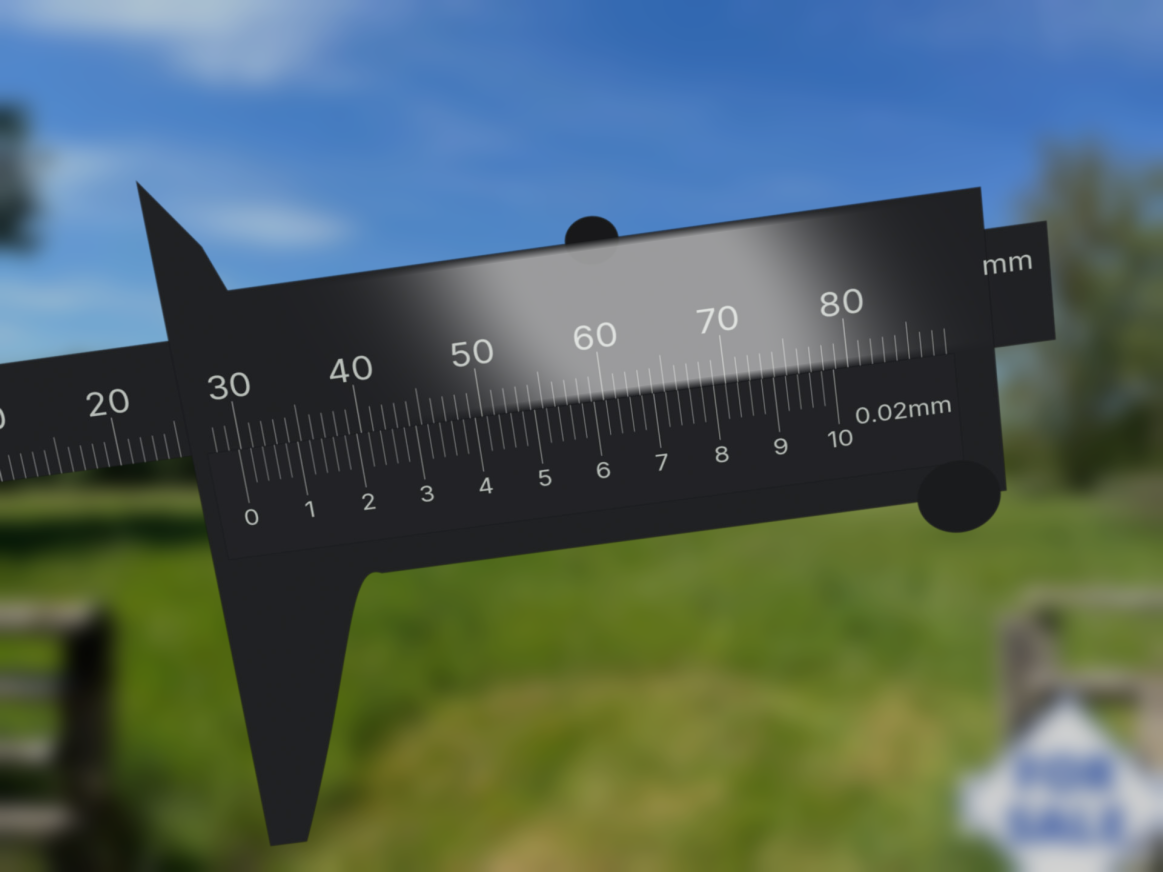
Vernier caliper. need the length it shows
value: 29.8 mm
